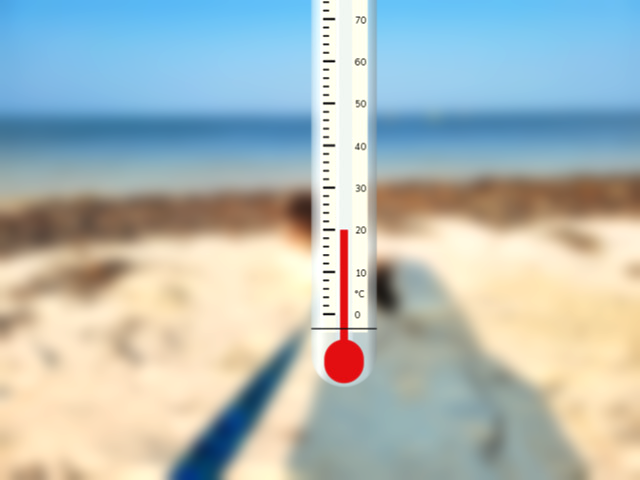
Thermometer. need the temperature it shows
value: 20 °C
